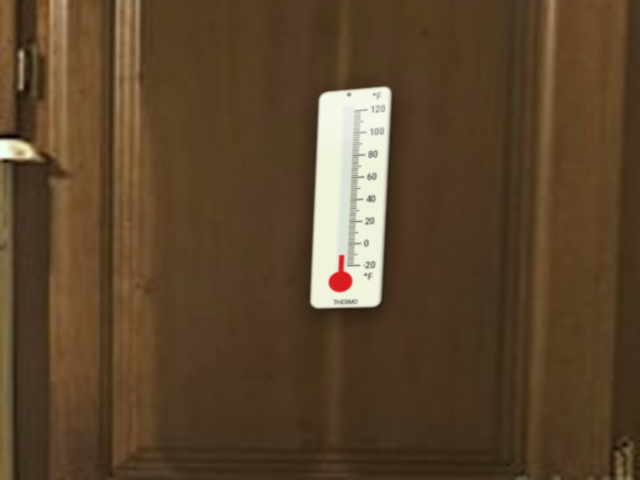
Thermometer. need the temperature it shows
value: -10 °F
